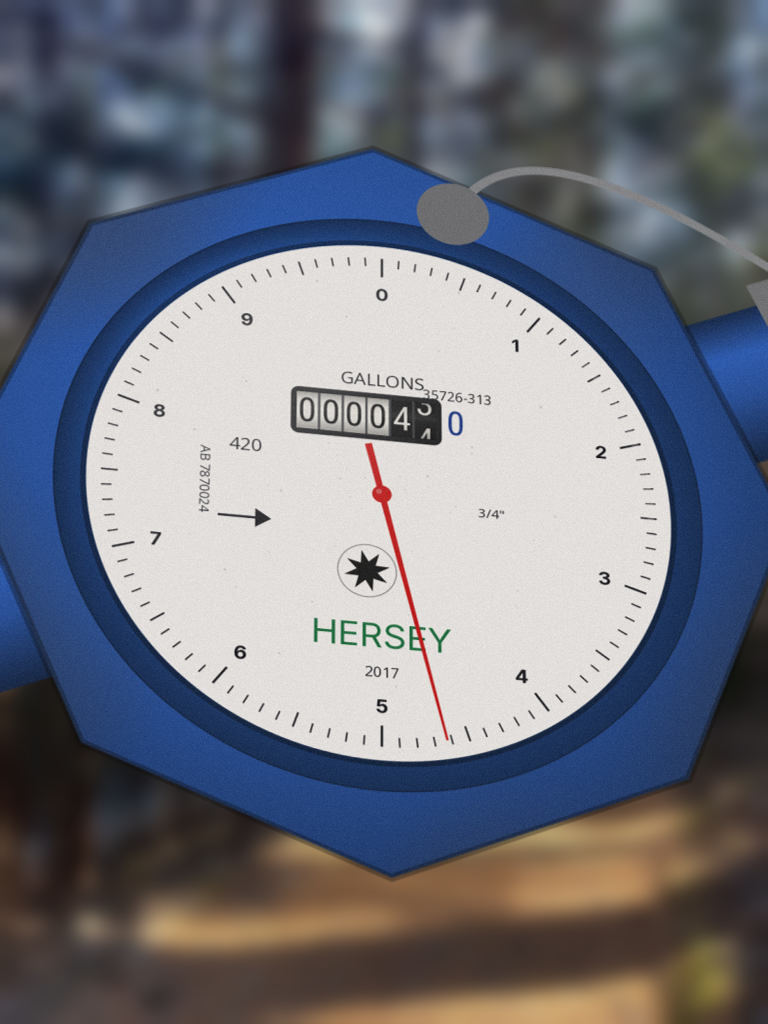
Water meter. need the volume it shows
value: 434.6 gal
